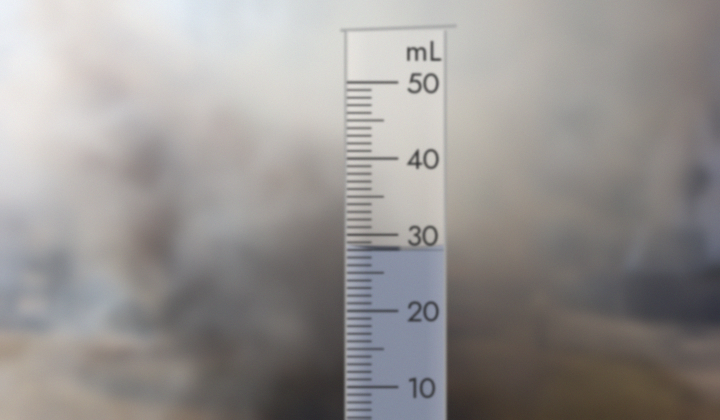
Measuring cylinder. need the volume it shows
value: 28 mL
